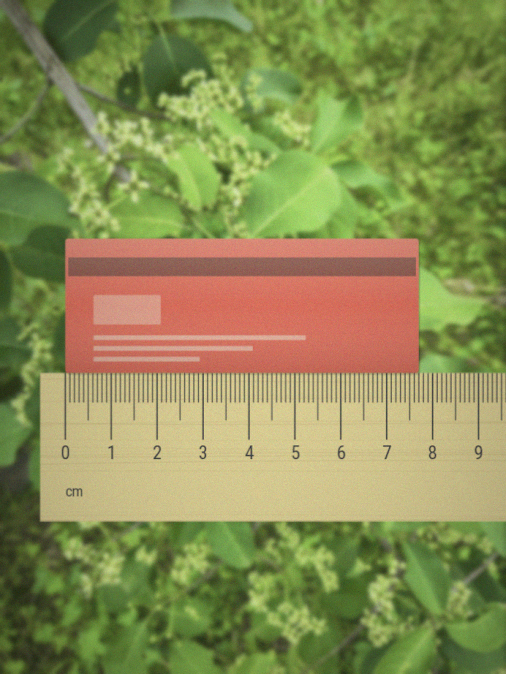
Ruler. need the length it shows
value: 7.7 cm
